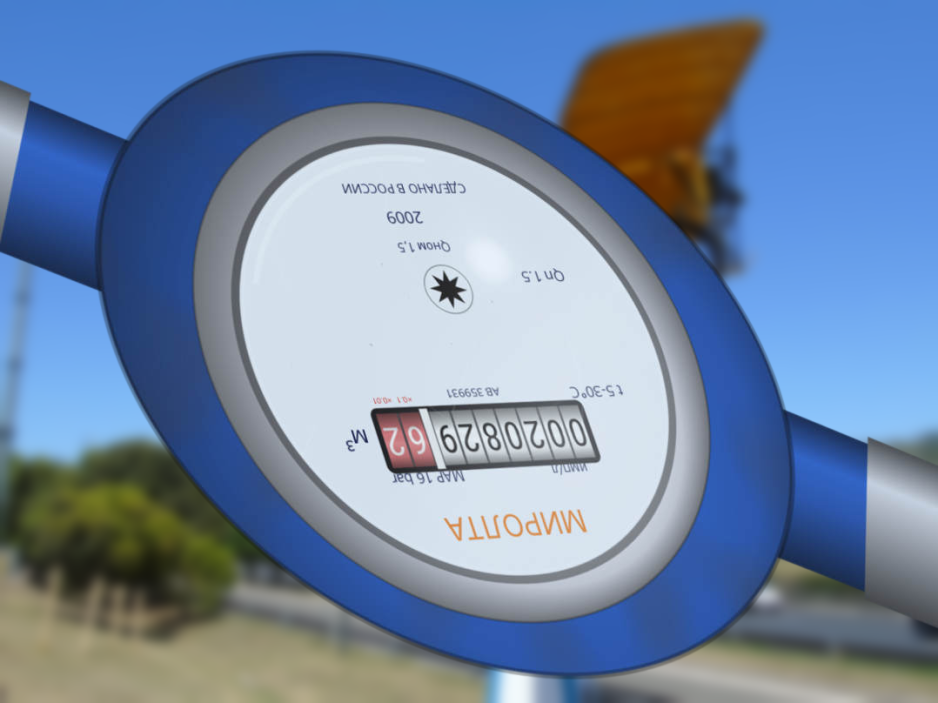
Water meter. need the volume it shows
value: 20829.62 m³
